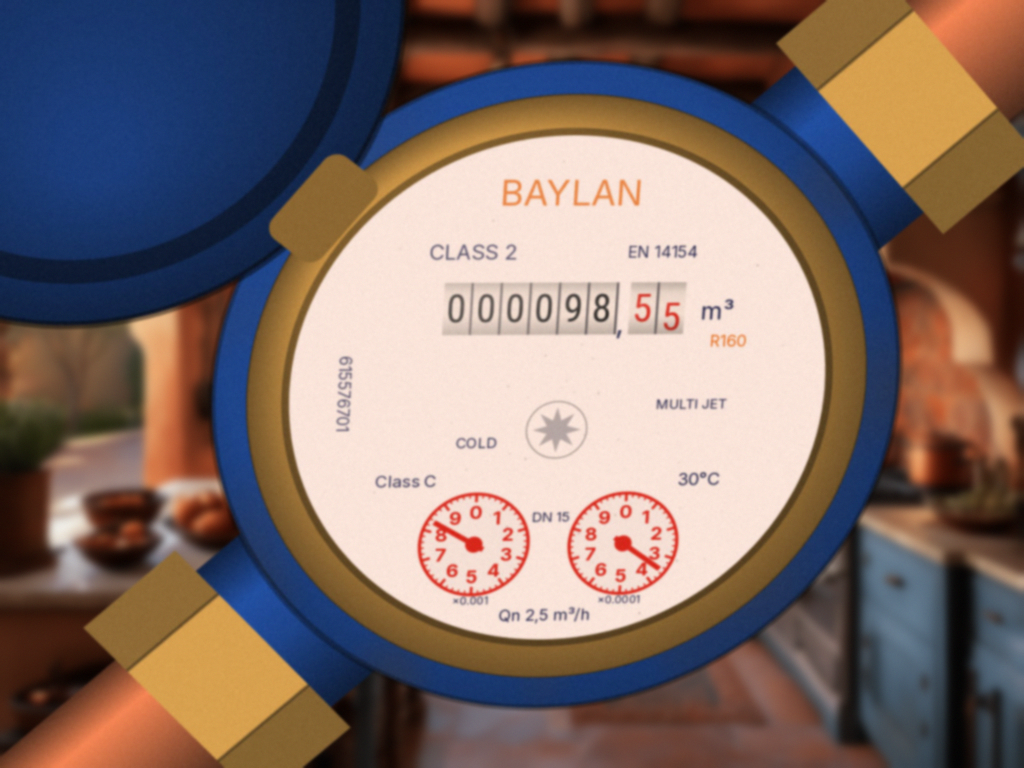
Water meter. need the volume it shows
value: 98.5483 m³
